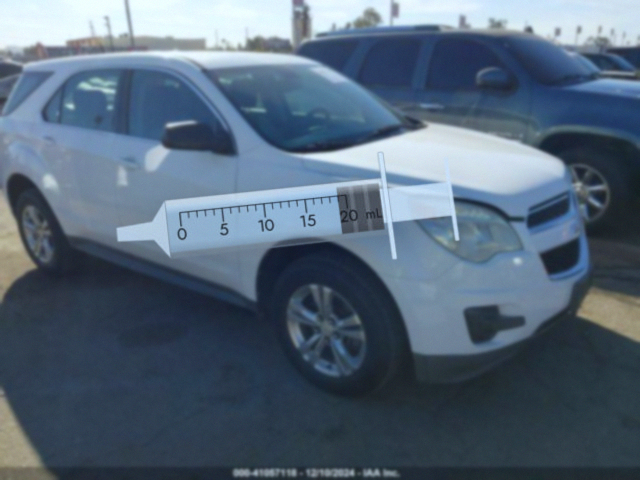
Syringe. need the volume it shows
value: 19 mL
